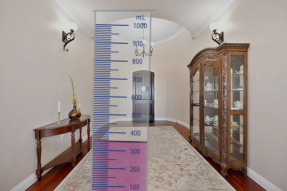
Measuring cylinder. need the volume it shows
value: 350 mL
